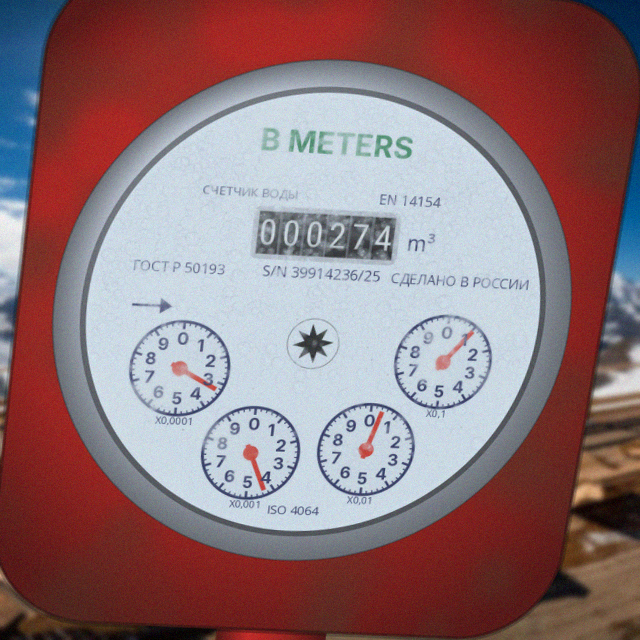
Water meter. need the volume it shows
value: 274.1043 m³
